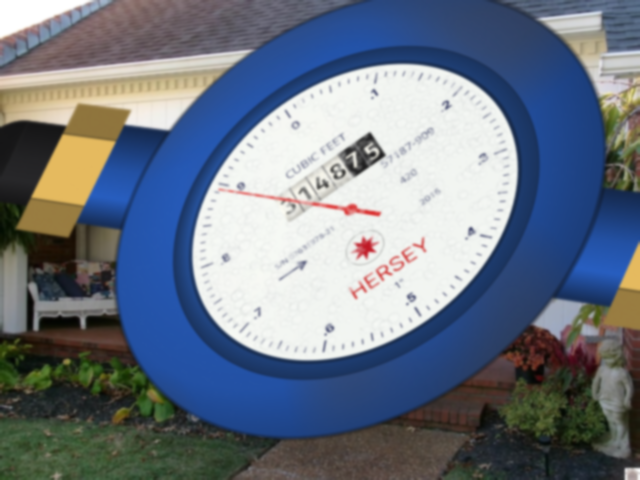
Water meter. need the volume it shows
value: 314874.89 ft³
